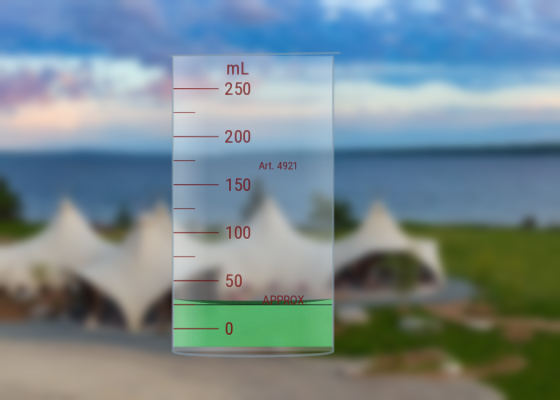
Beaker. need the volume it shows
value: 25 mL
